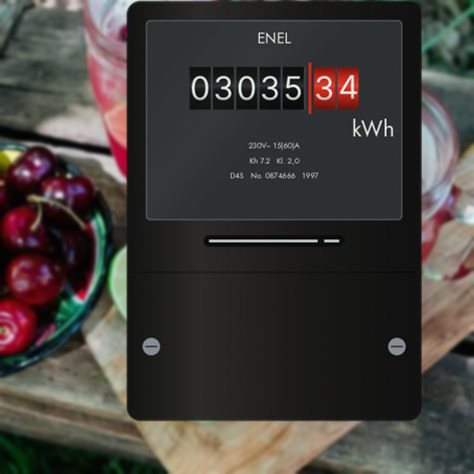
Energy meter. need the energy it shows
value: 3035.34 kWh
